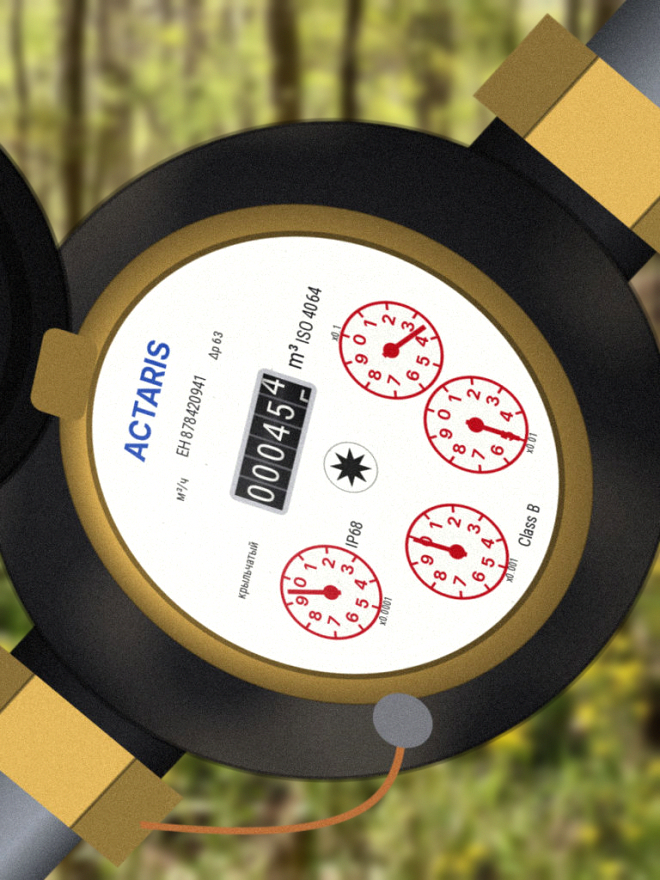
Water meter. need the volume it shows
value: 454.3499 m³
